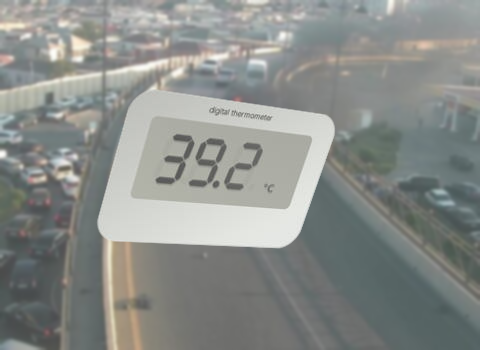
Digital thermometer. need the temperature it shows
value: 39.2 °C
